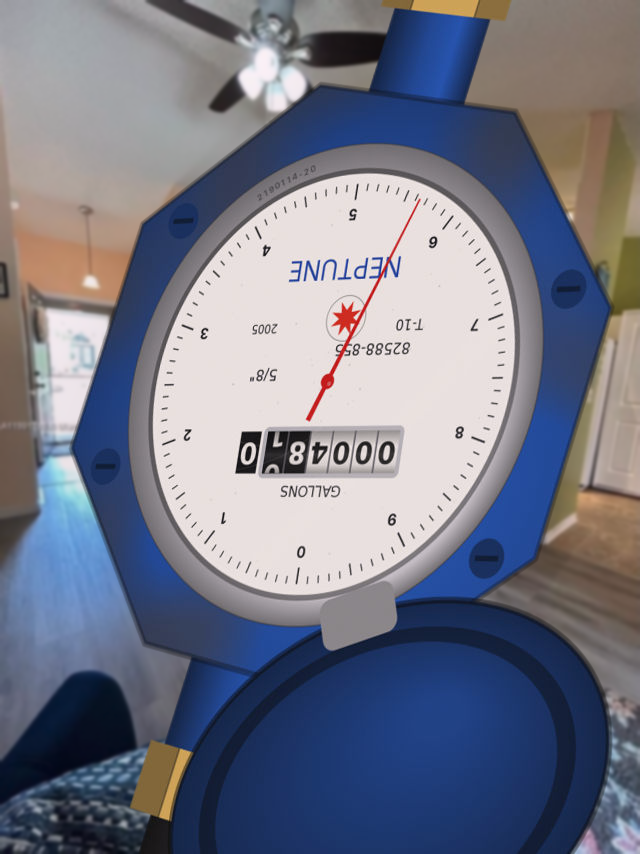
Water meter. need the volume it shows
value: 4805.6 gal
